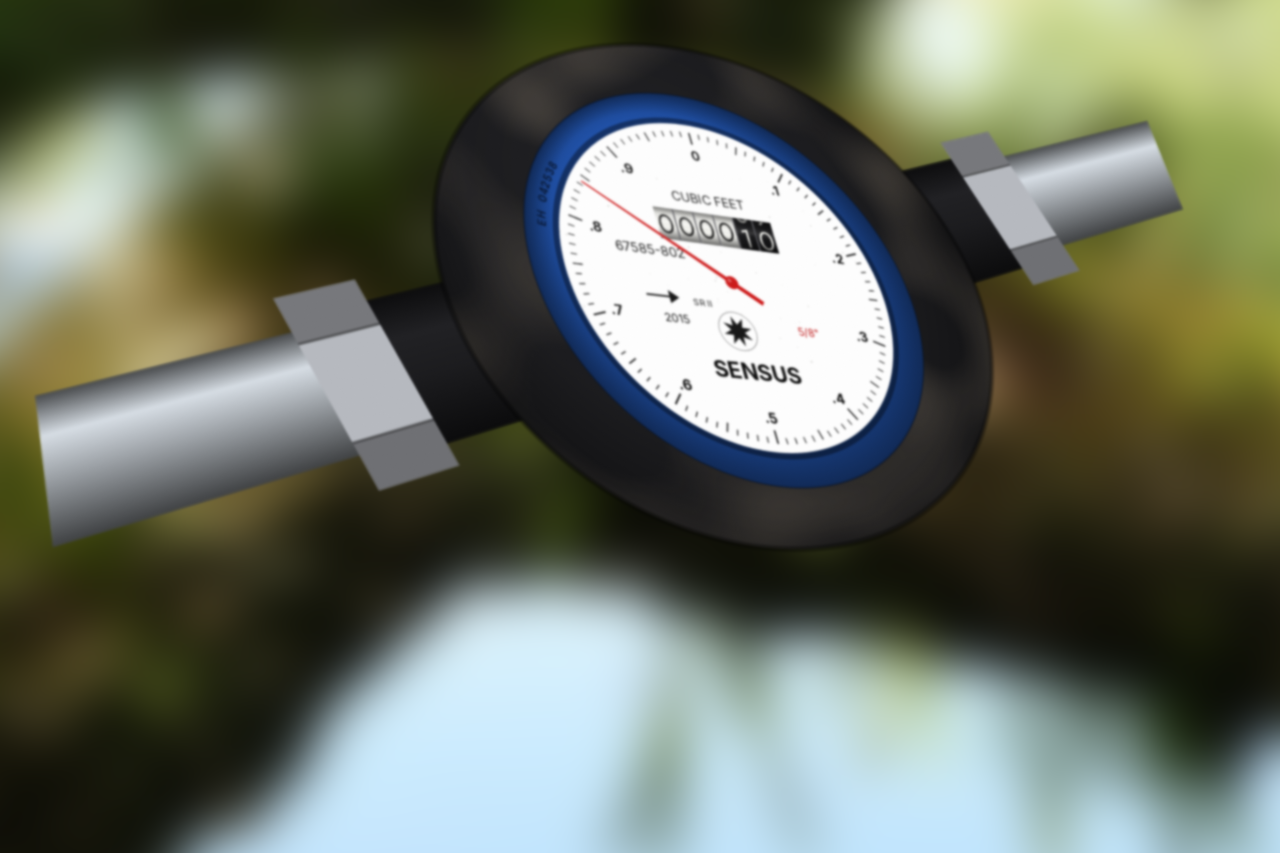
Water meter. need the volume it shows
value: 9.84 ft³
